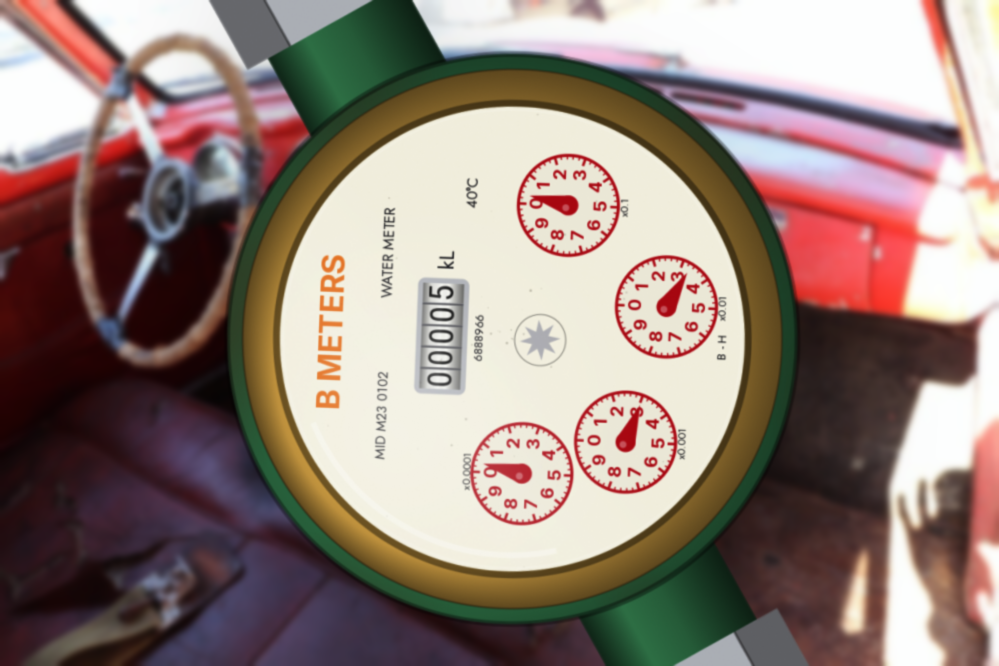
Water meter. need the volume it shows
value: 5.0330 kL
